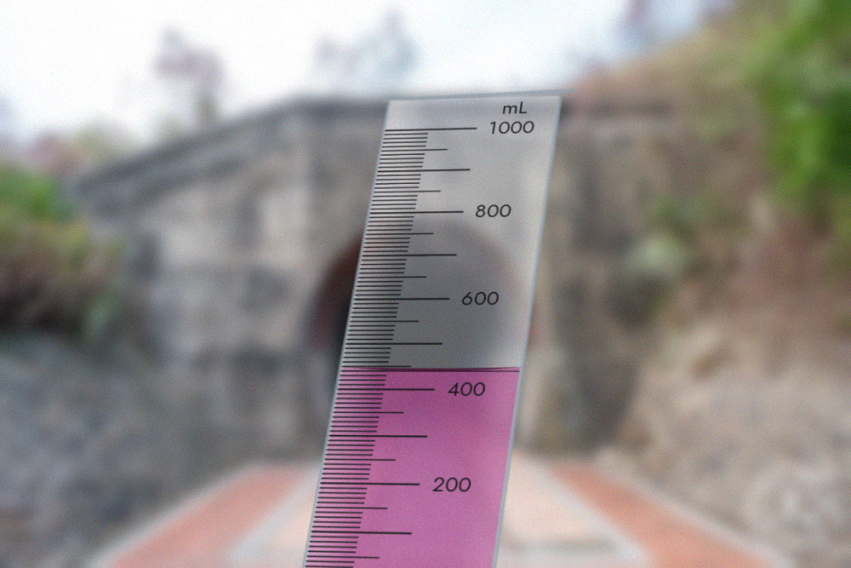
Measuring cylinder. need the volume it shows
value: 440 mL
